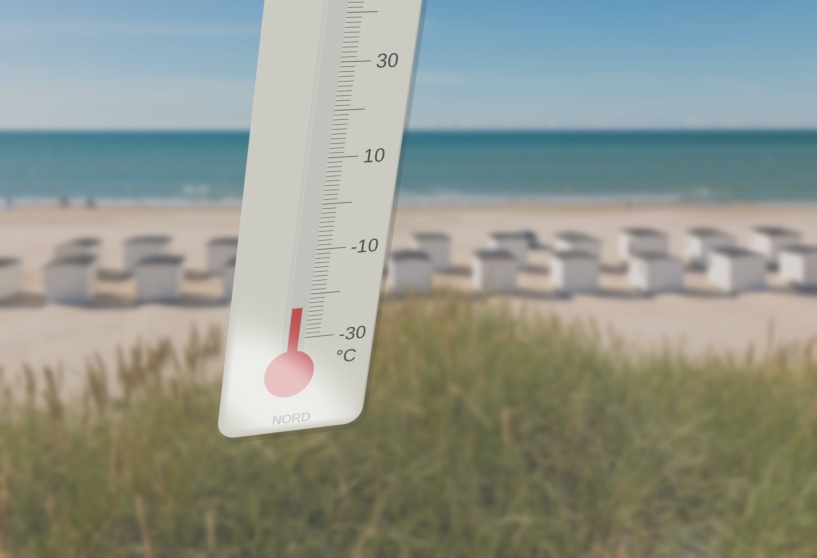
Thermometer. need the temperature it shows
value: -23 °C
